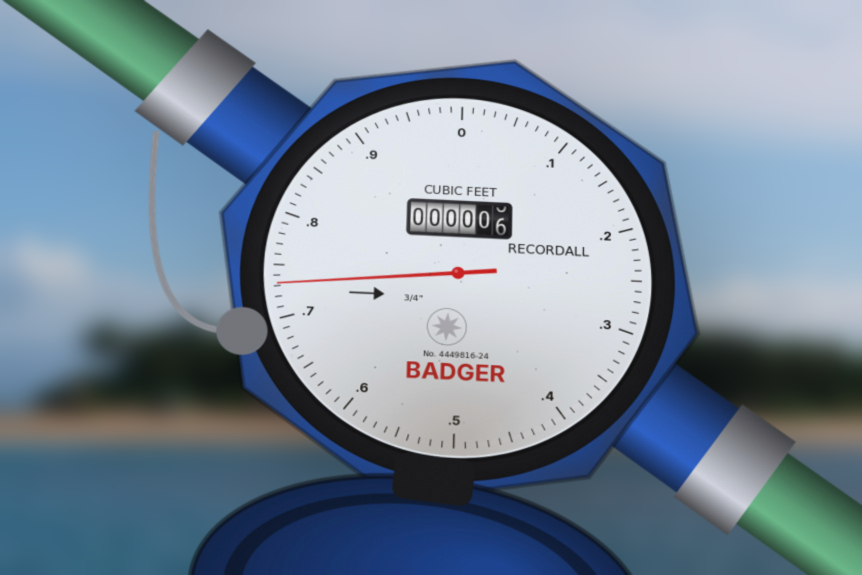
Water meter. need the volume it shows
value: 5.73 ft³
